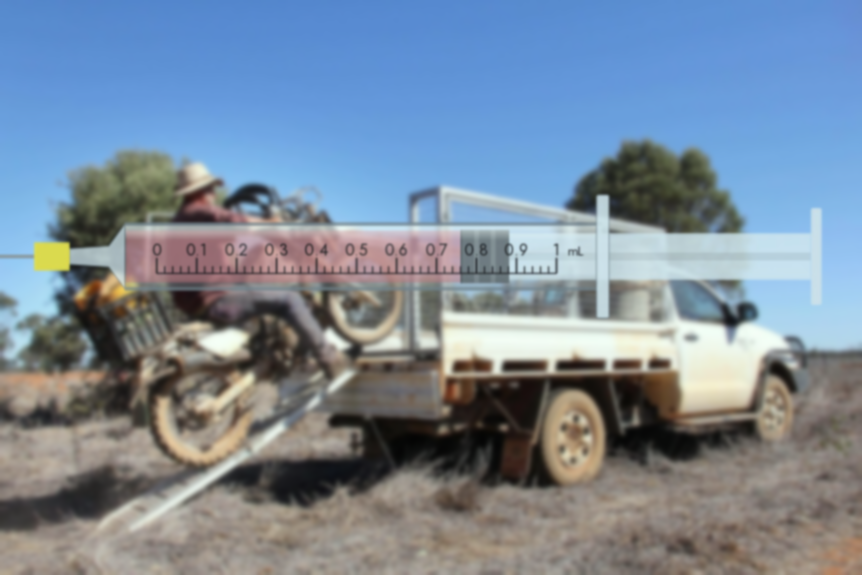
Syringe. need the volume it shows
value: 0.76 mL
